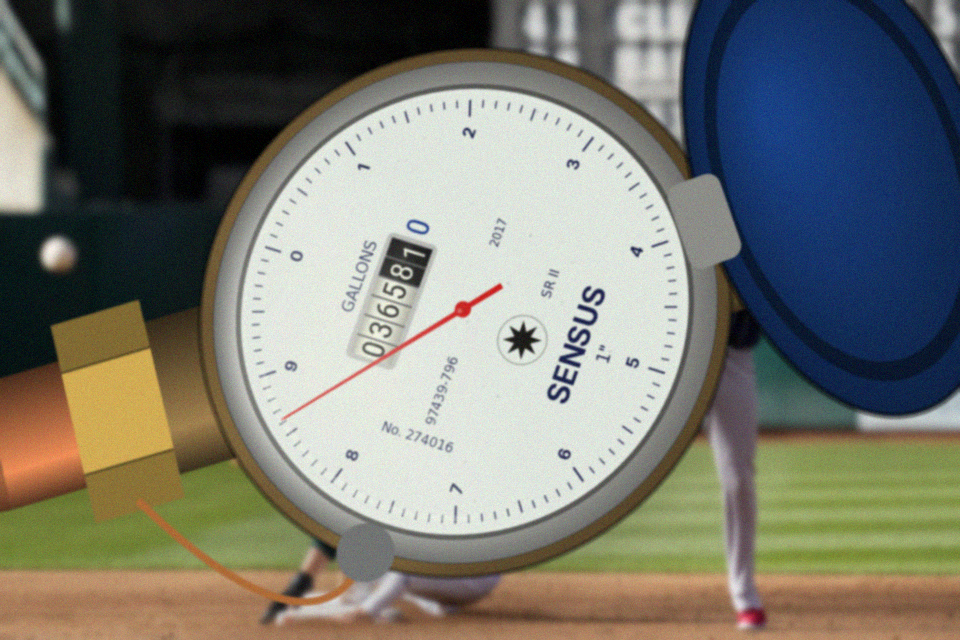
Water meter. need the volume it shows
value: 365808.6 gal
